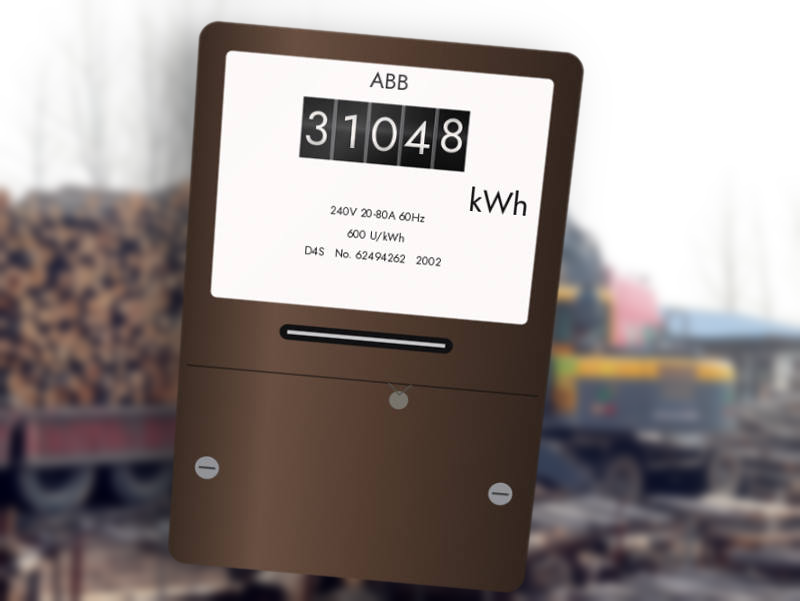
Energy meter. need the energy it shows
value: 31048 kWh
